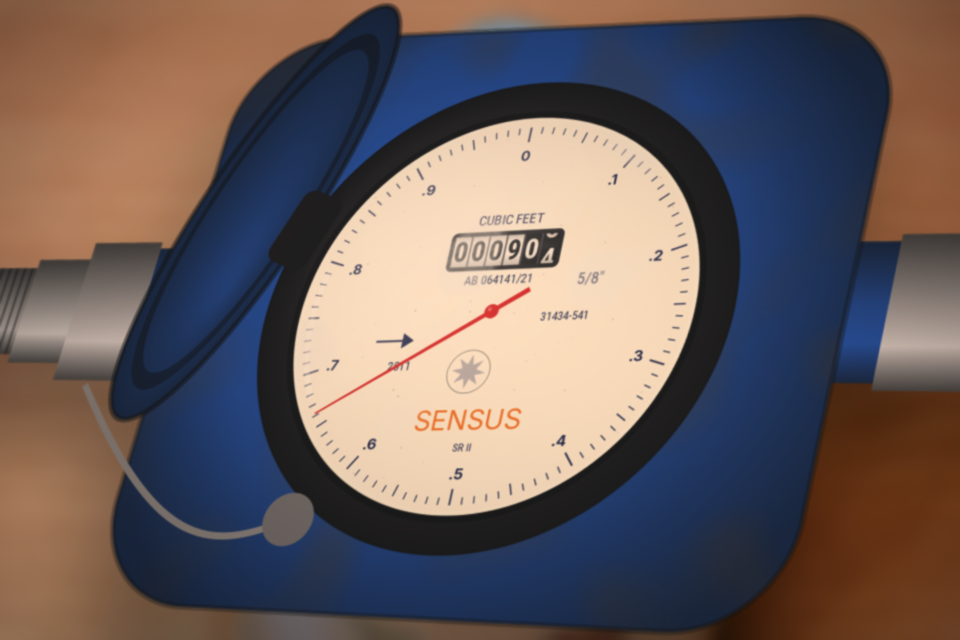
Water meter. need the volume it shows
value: 903.66 ft³
